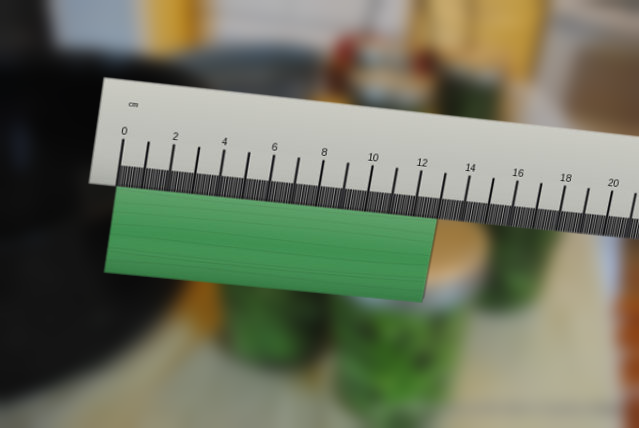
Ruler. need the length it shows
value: 13 cm
